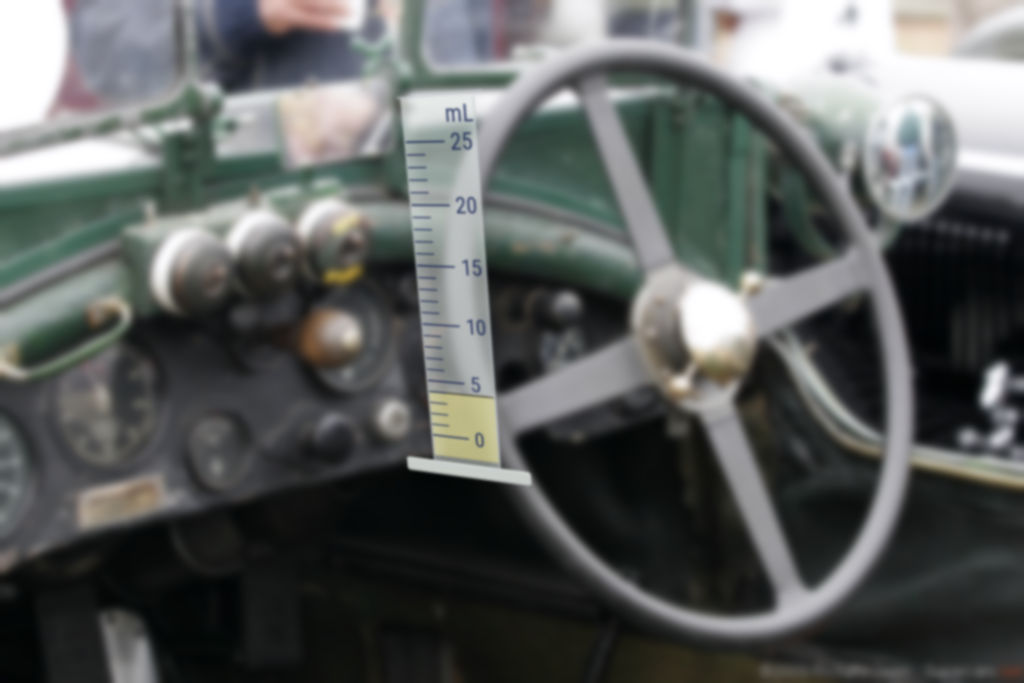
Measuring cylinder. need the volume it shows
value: 4 mL
